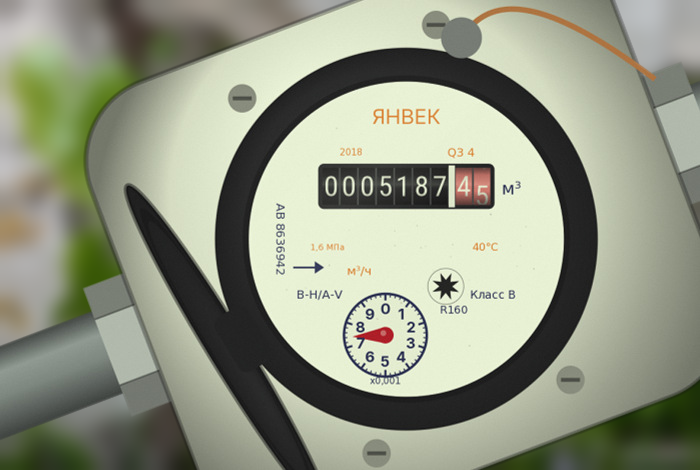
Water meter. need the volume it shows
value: 5187.447 m³
